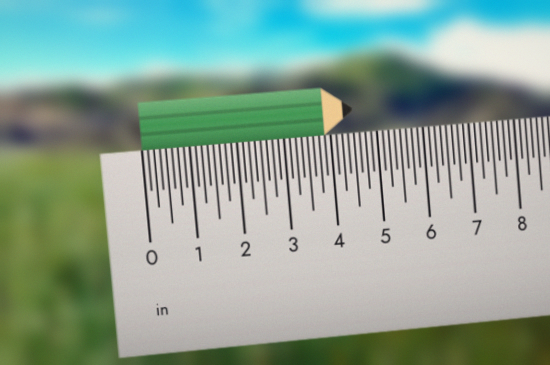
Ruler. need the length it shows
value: 4.5 in
